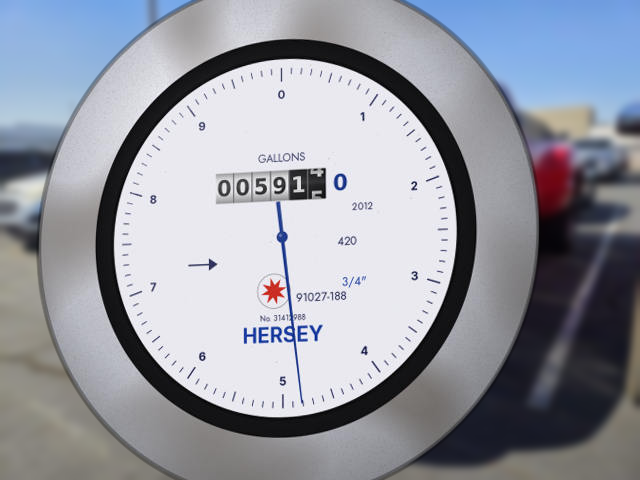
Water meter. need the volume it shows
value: 59144.8 gal
